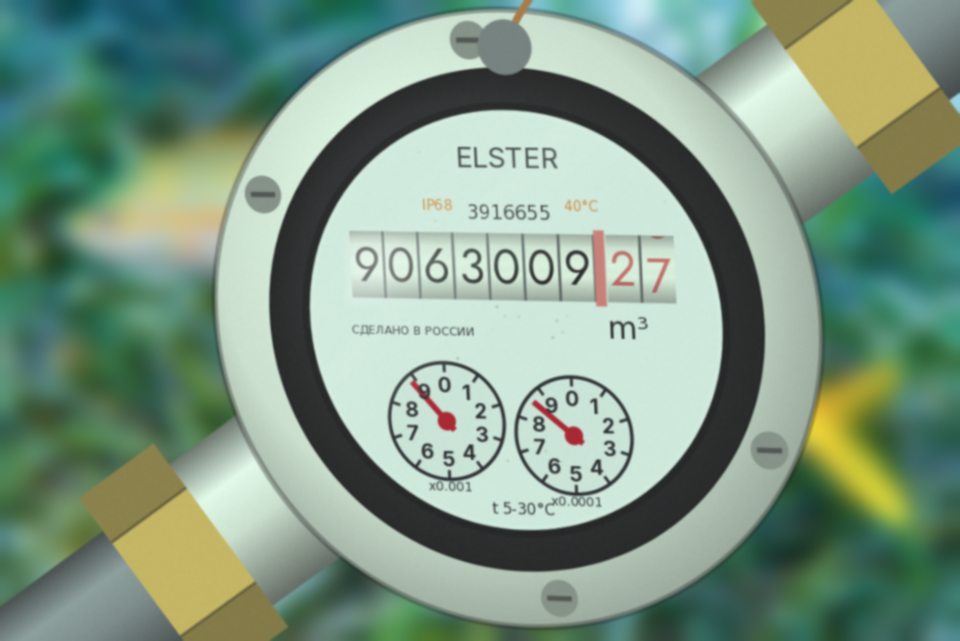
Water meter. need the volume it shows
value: 9063009.2688 m³
